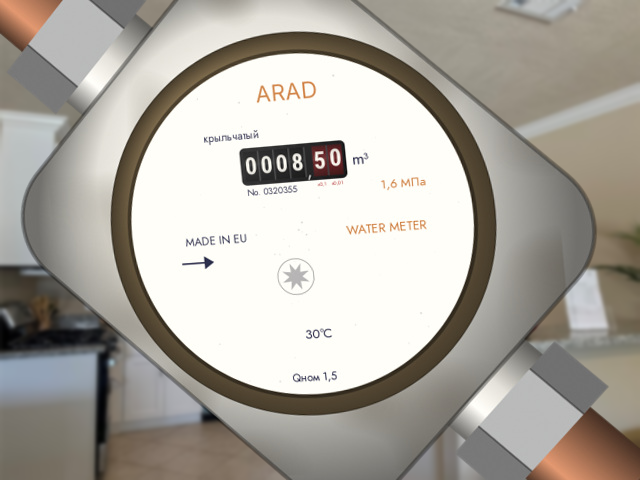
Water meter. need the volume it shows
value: 8.50 m³
